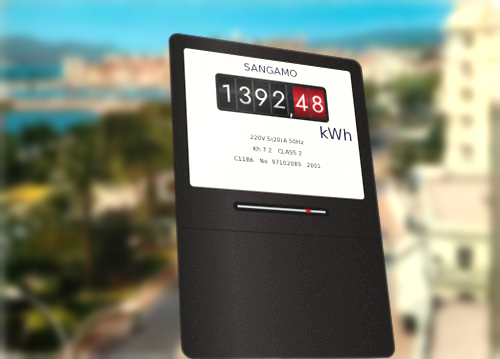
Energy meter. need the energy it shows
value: 1392.48 kWh
